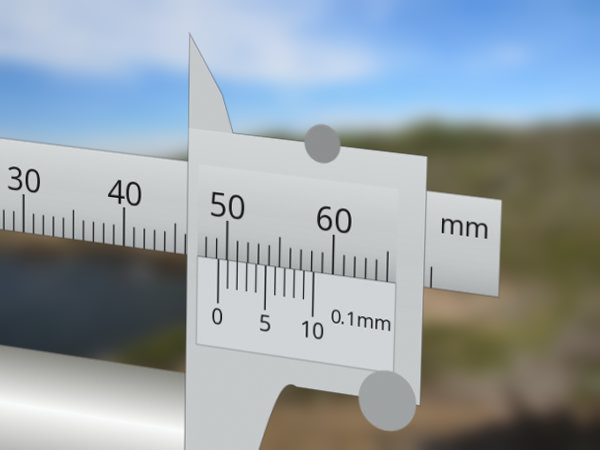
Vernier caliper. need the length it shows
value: 49.2 mm
